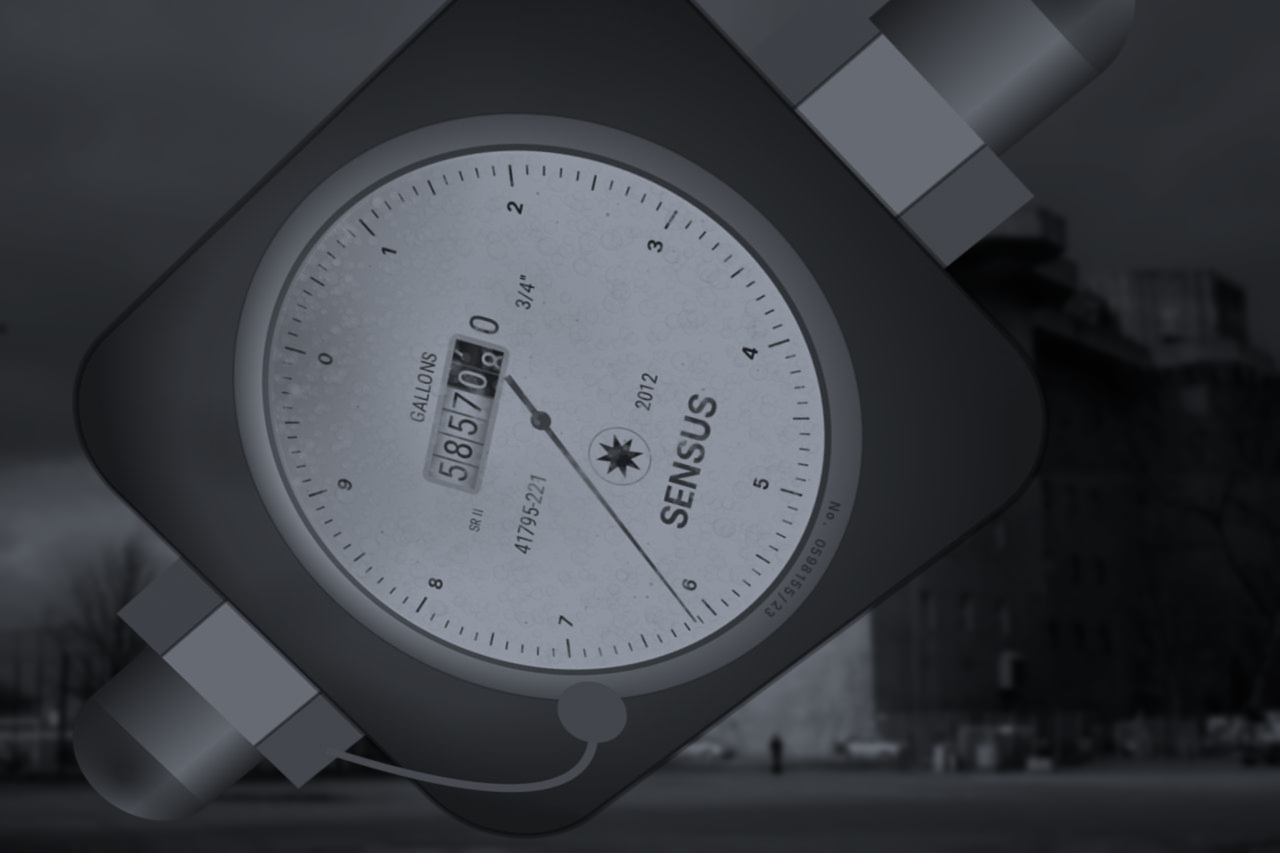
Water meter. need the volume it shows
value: 5857076.1 gal
